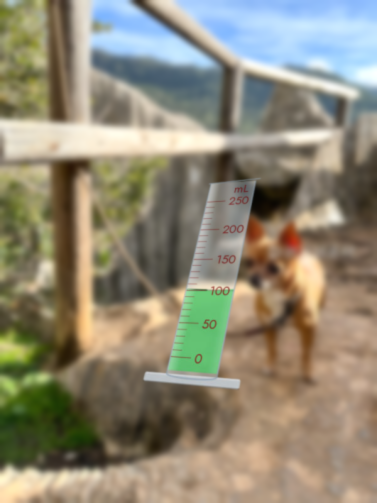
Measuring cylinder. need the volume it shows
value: 100 mL
